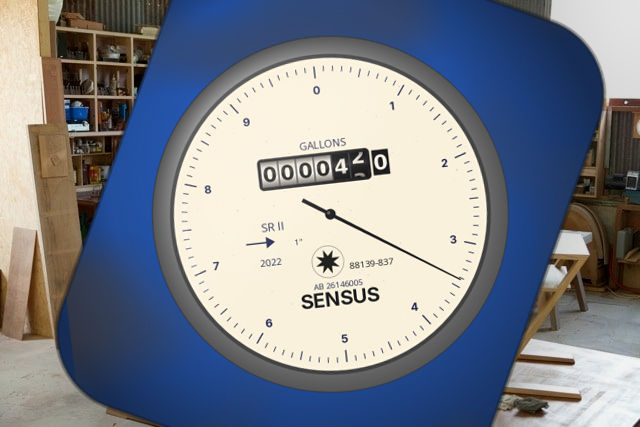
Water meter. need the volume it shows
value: 423.4 gal
